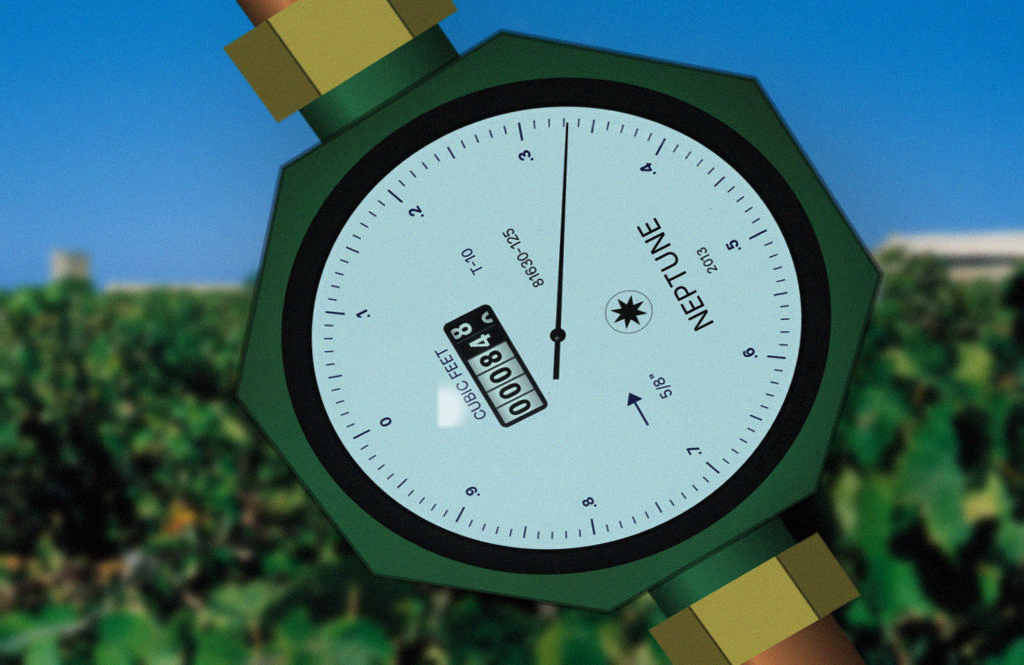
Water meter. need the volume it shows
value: 848.33 ft³
